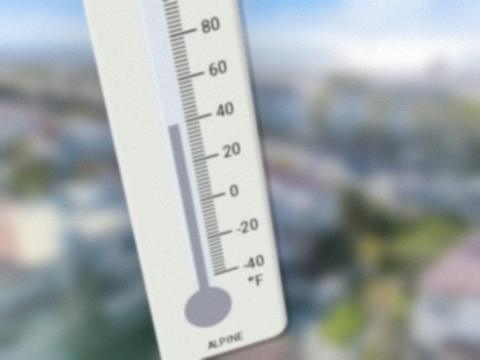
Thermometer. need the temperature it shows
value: 40 °F
